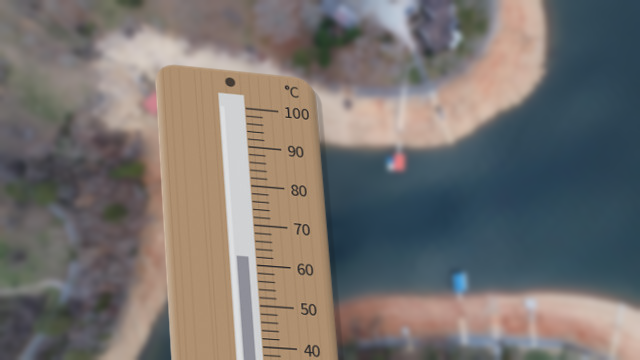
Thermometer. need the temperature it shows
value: 62 °C
